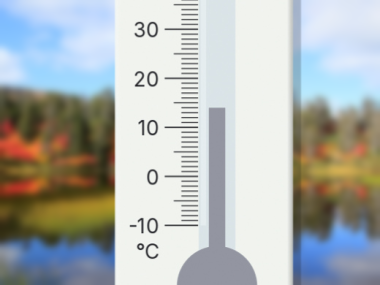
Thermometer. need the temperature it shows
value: 14 °C
